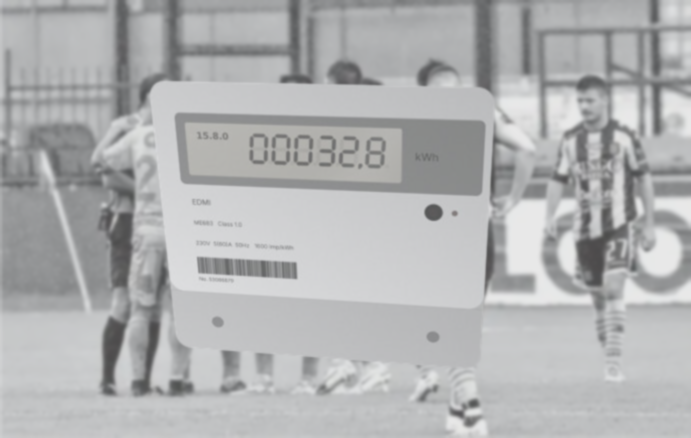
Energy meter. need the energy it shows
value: 32.8 kWh
